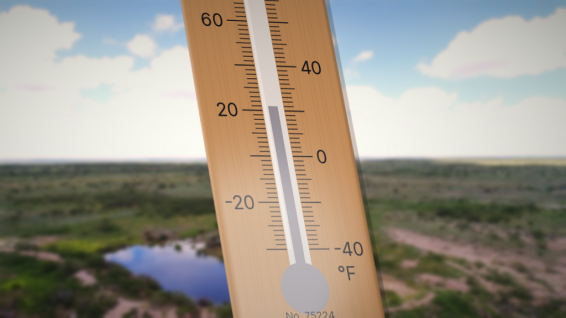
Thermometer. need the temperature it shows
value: 22 °F
